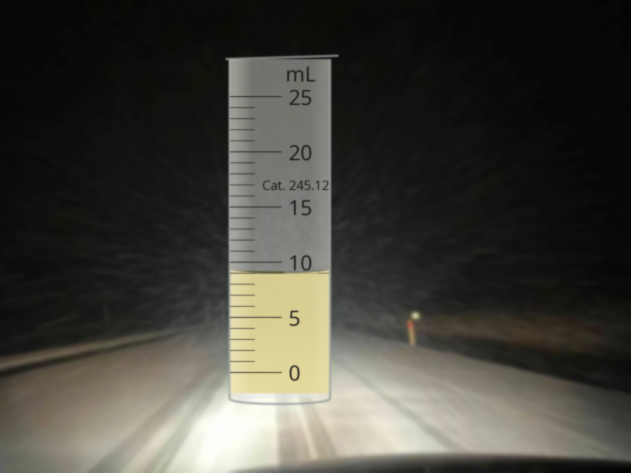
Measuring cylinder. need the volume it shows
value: 9 mL
